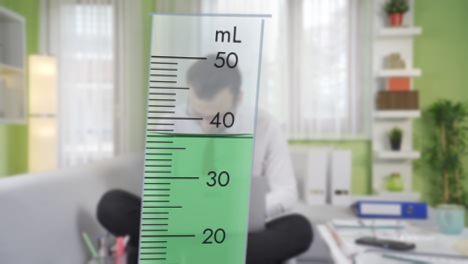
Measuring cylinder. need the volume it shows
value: 37 mL
